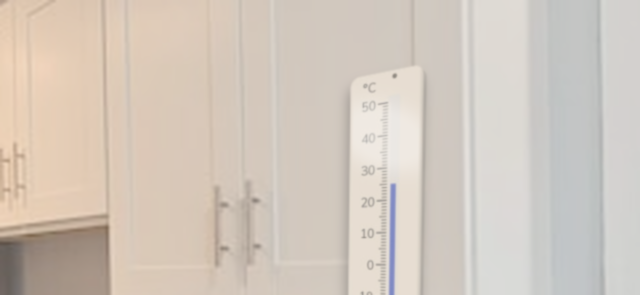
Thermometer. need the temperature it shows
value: 25 °C
